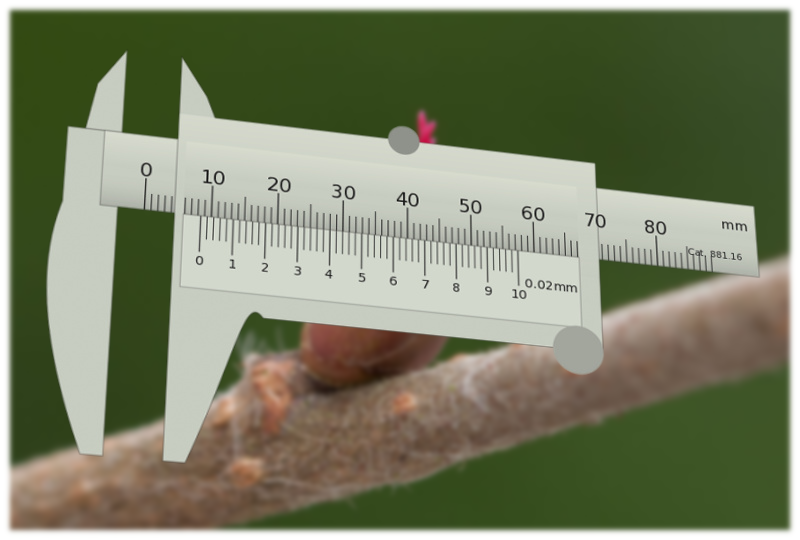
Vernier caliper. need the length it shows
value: 8.4 mm
